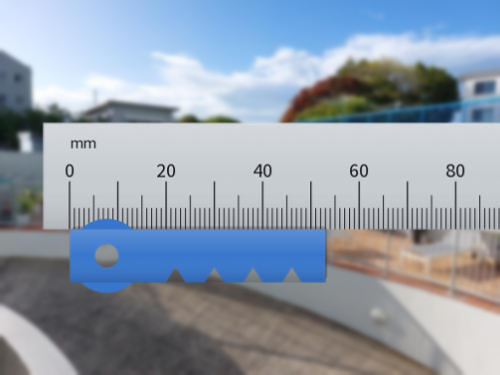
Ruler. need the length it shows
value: 53 mm
